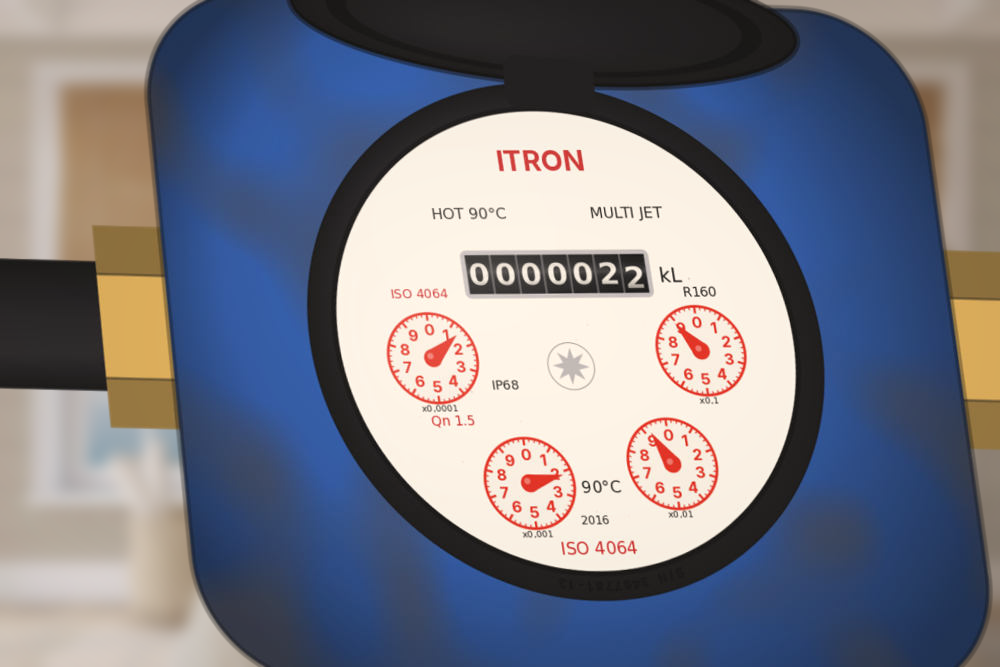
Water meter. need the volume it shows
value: 21.8921 kL
